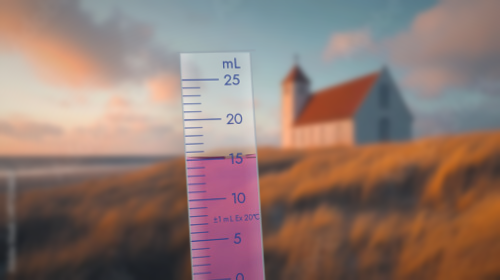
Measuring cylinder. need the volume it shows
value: 15 mL
